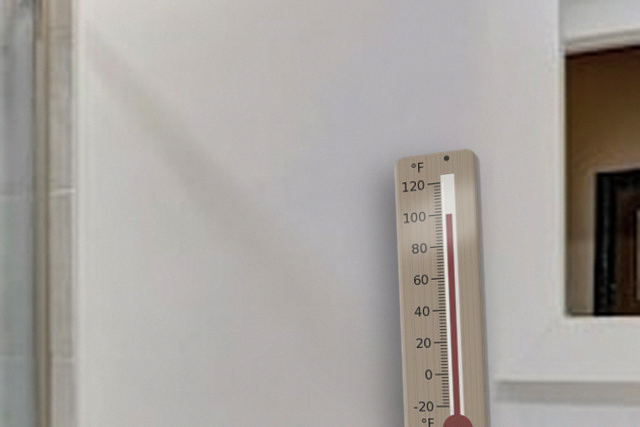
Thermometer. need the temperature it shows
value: 100 °F
